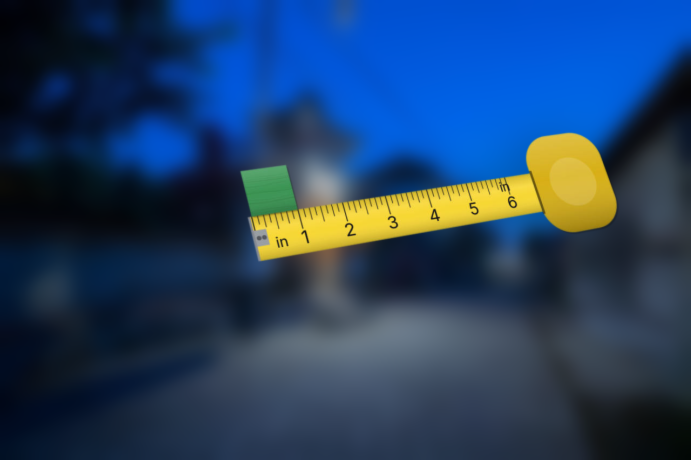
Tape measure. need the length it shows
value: 1 in
